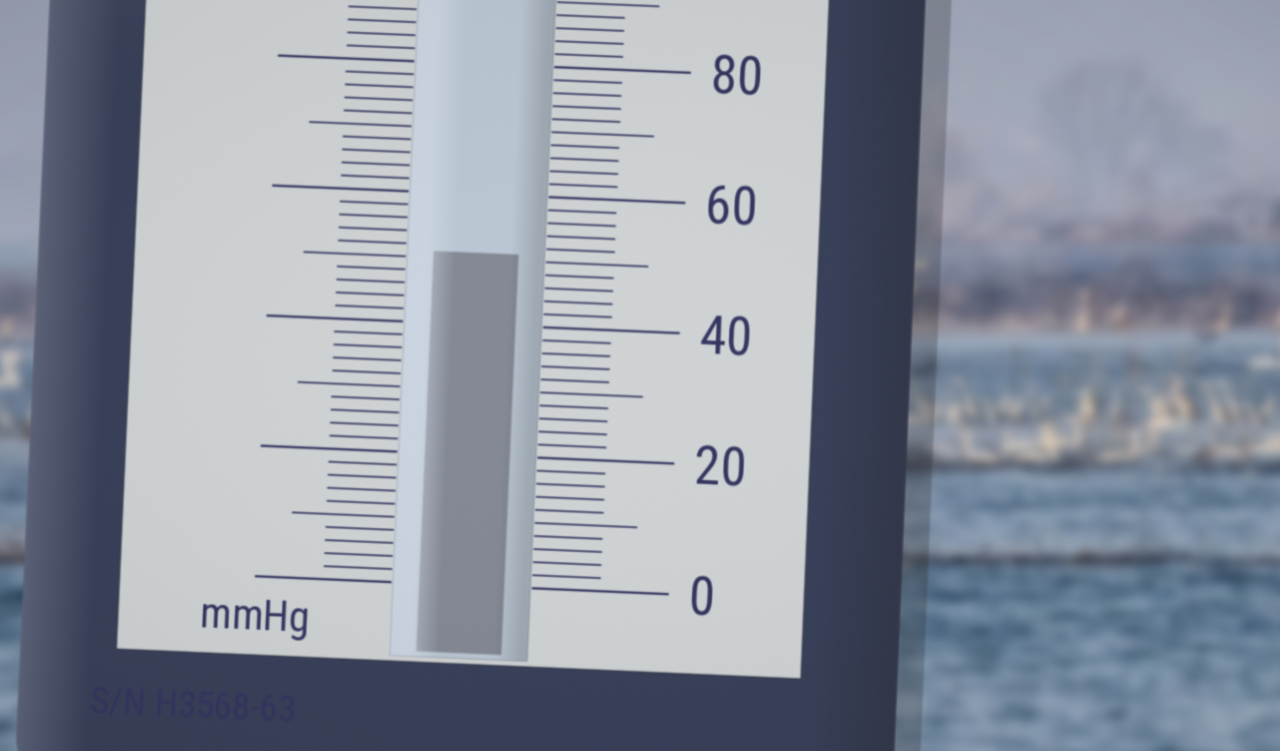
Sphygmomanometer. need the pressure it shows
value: 51 mmHg
